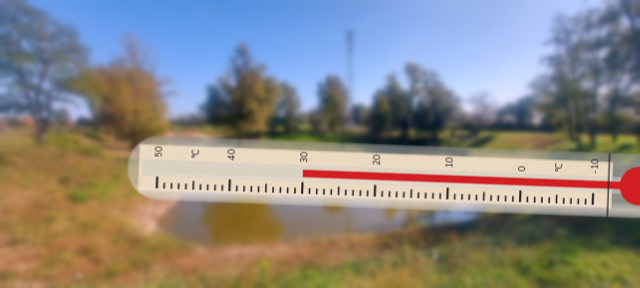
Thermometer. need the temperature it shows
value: 30 °C
